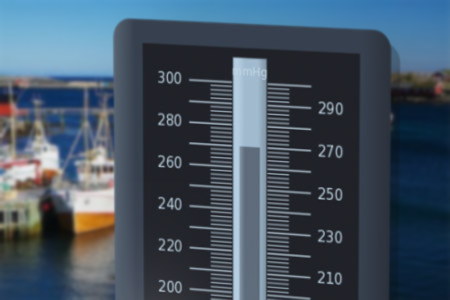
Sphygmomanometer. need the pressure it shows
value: 270 mmHg
